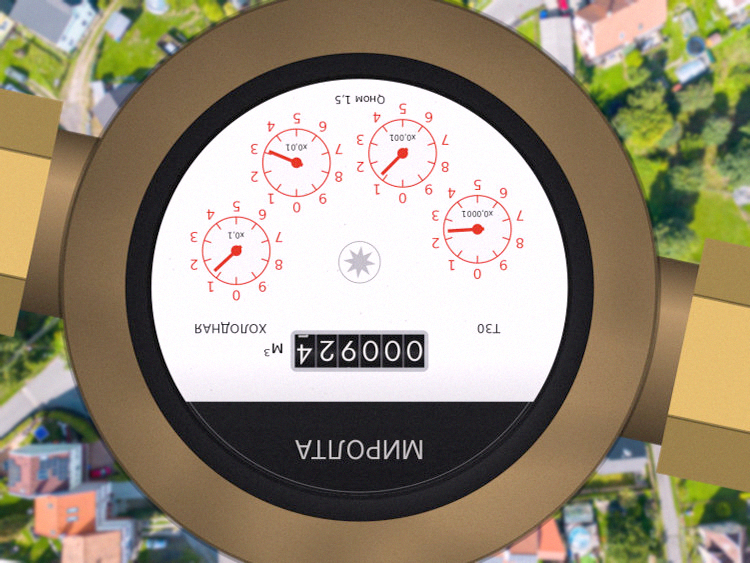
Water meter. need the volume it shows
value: 924.1312 m³
